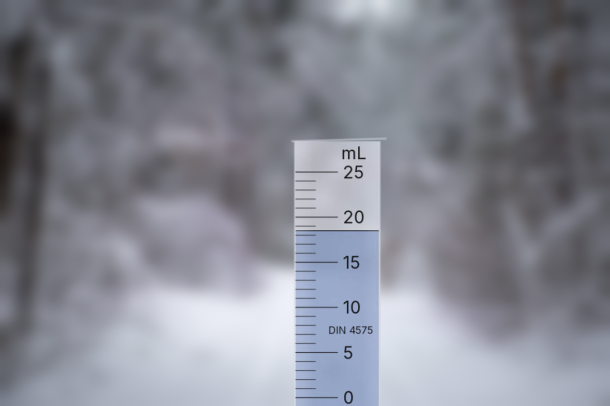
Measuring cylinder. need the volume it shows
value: 18.5 mL
